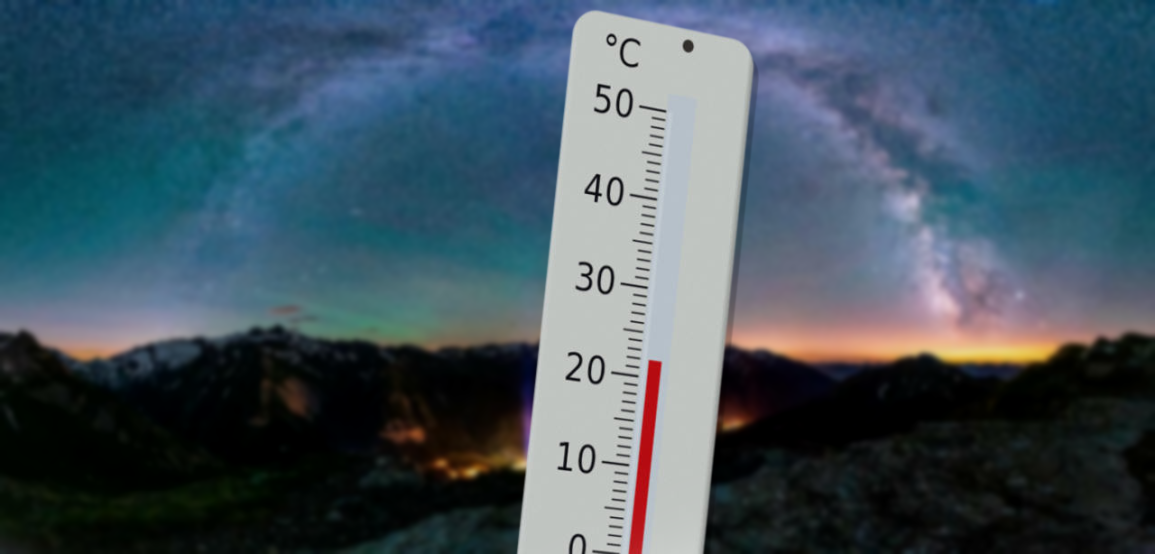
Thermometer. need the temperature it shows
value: 22 °C
